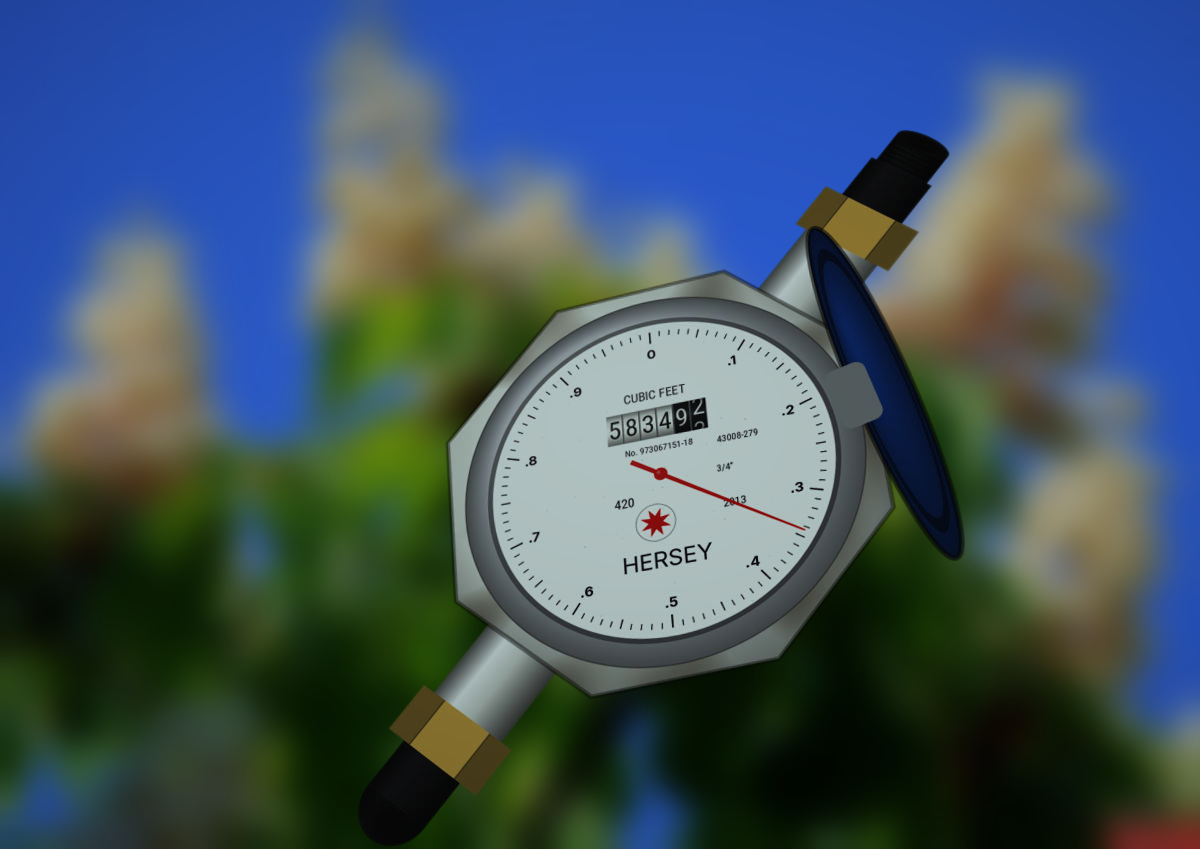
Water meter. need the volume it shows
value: 583492.34 ft³
